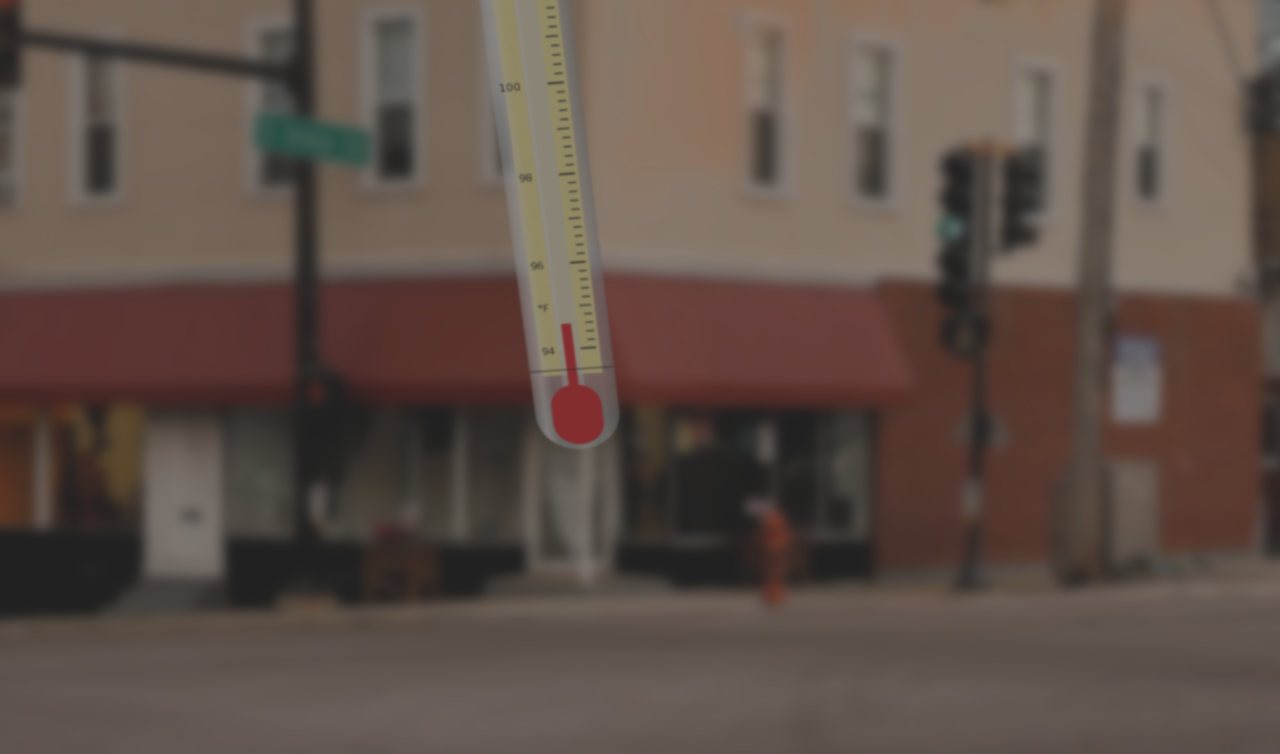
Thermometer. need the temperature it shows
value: 94.6 °F
